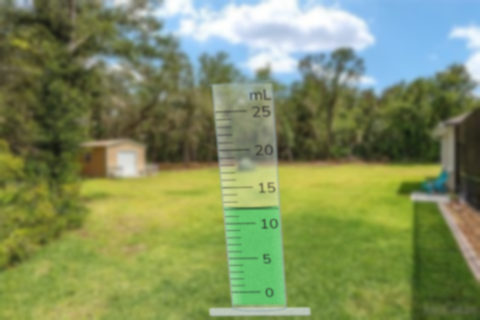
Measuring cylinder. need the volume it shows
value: 12 mL
